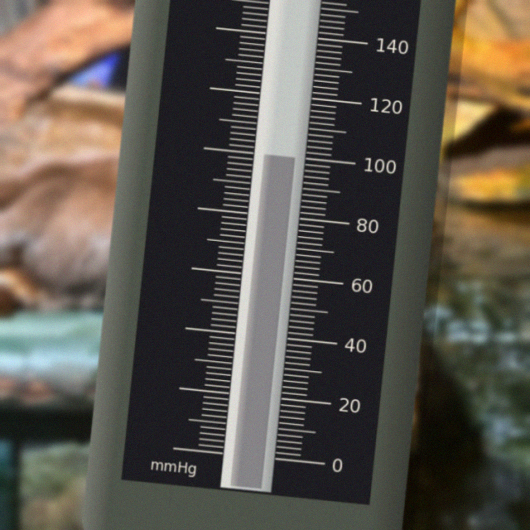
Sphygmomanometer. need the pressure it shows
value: 100 mmHg
